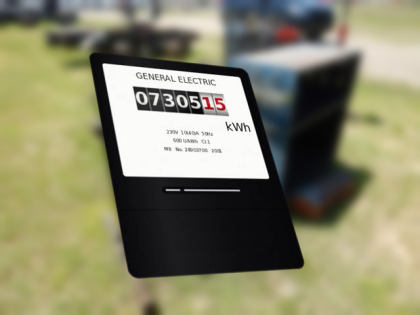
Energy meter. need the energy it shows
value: 7305.15 kWh
